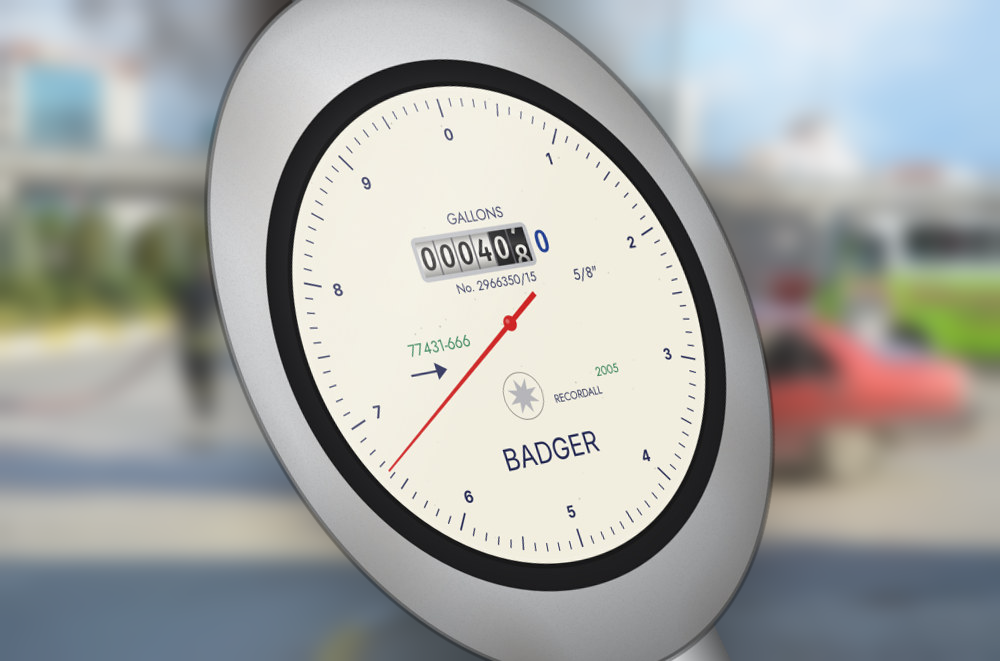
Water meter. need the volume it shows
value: 4076.6 gal
